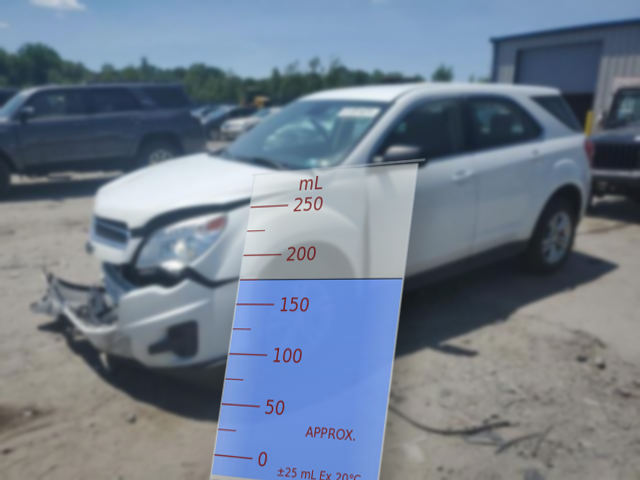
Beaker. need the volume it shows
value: 175 mL
